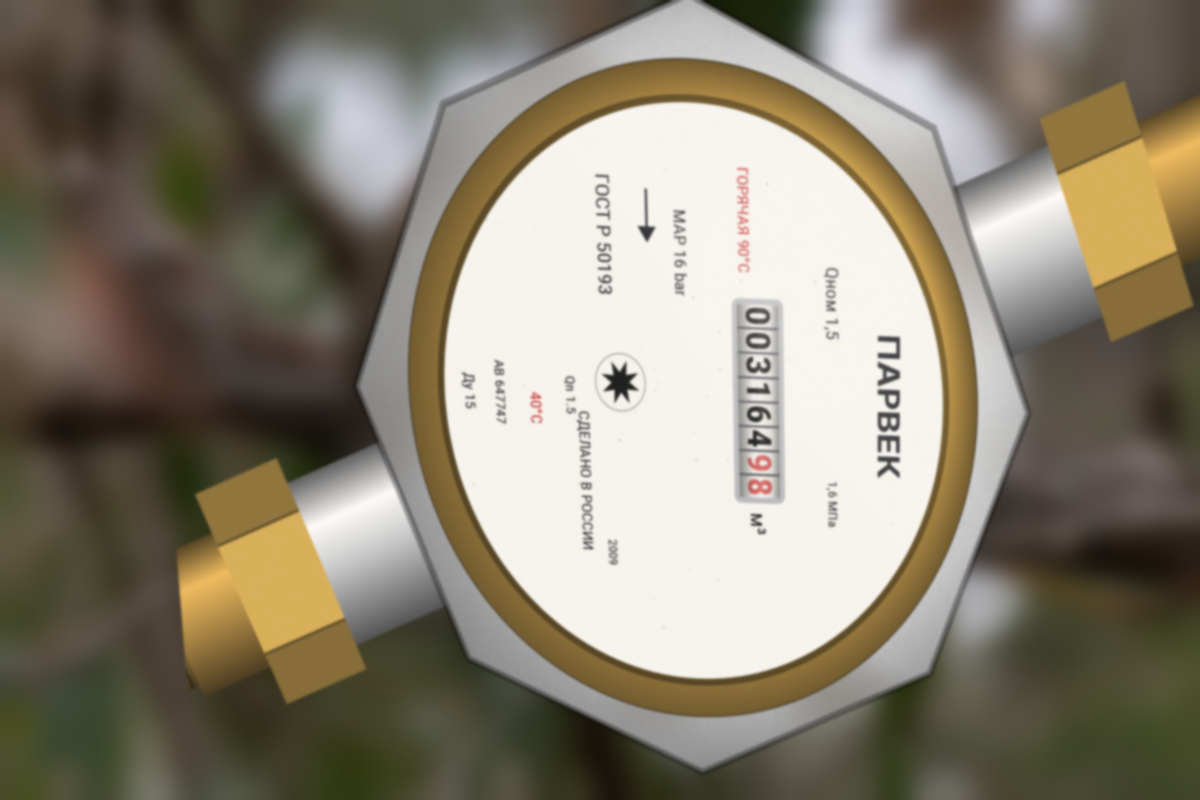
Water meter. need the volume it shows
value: 3164.98 m³
